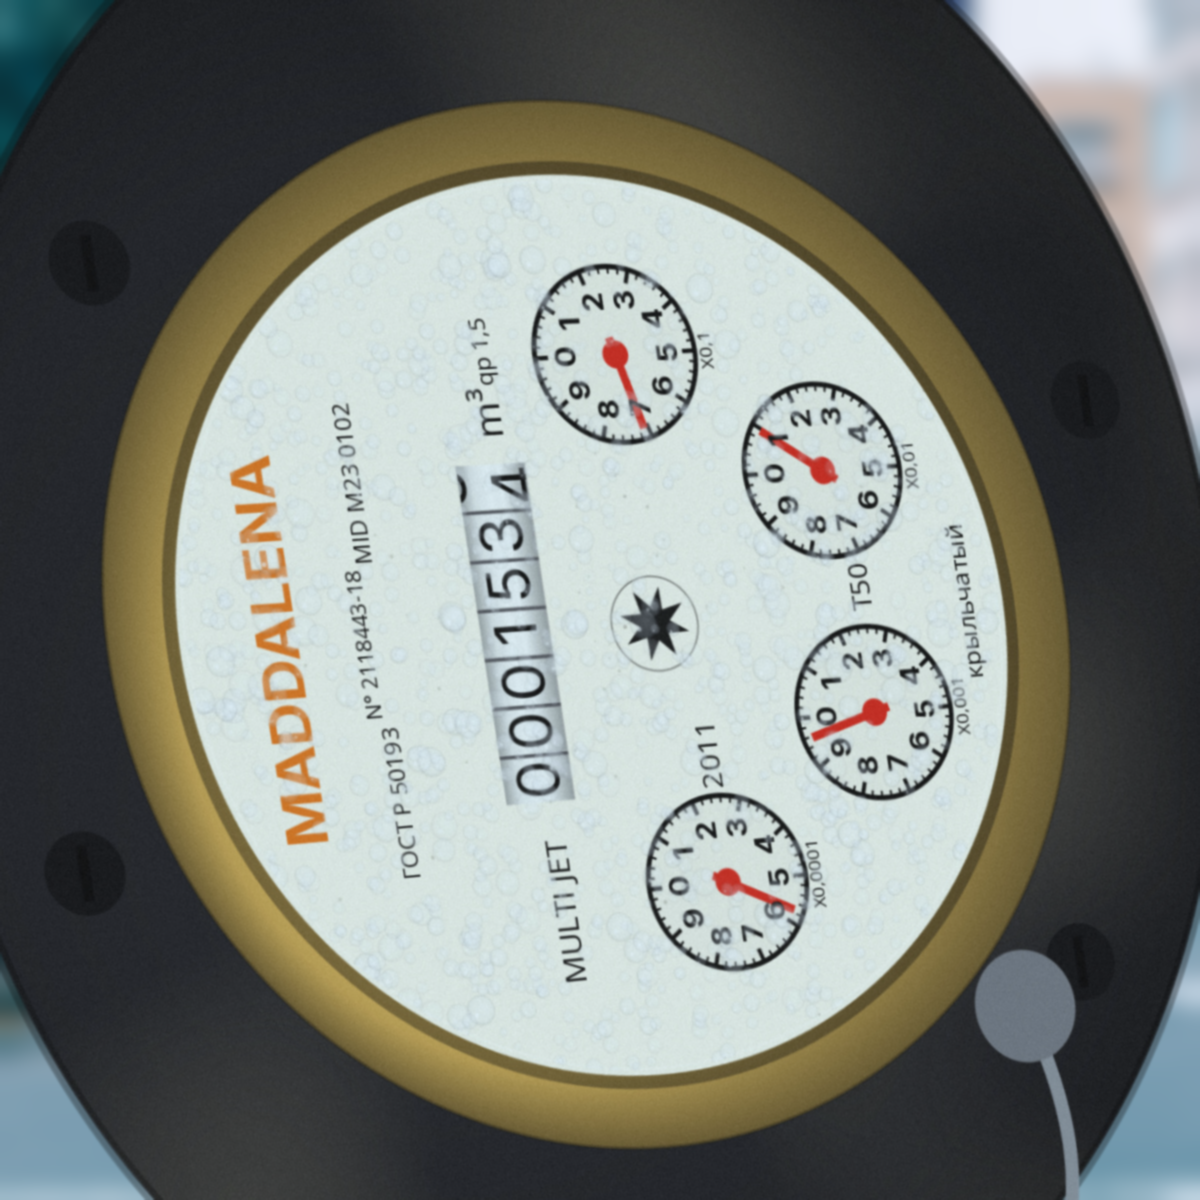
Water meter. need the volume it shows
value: 1533.7095 m³
